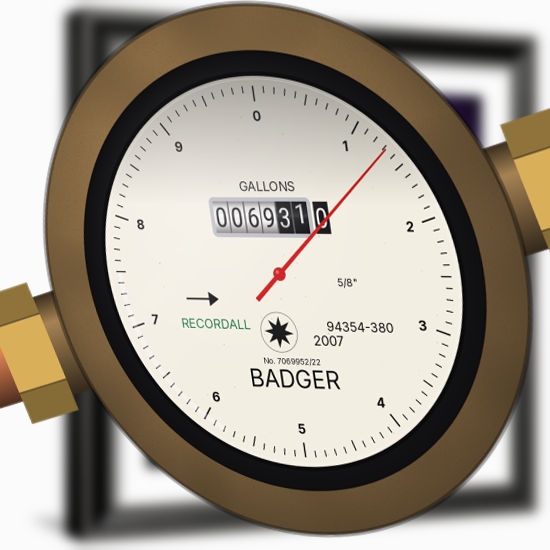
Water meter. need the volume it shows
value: 69311.3 gal
